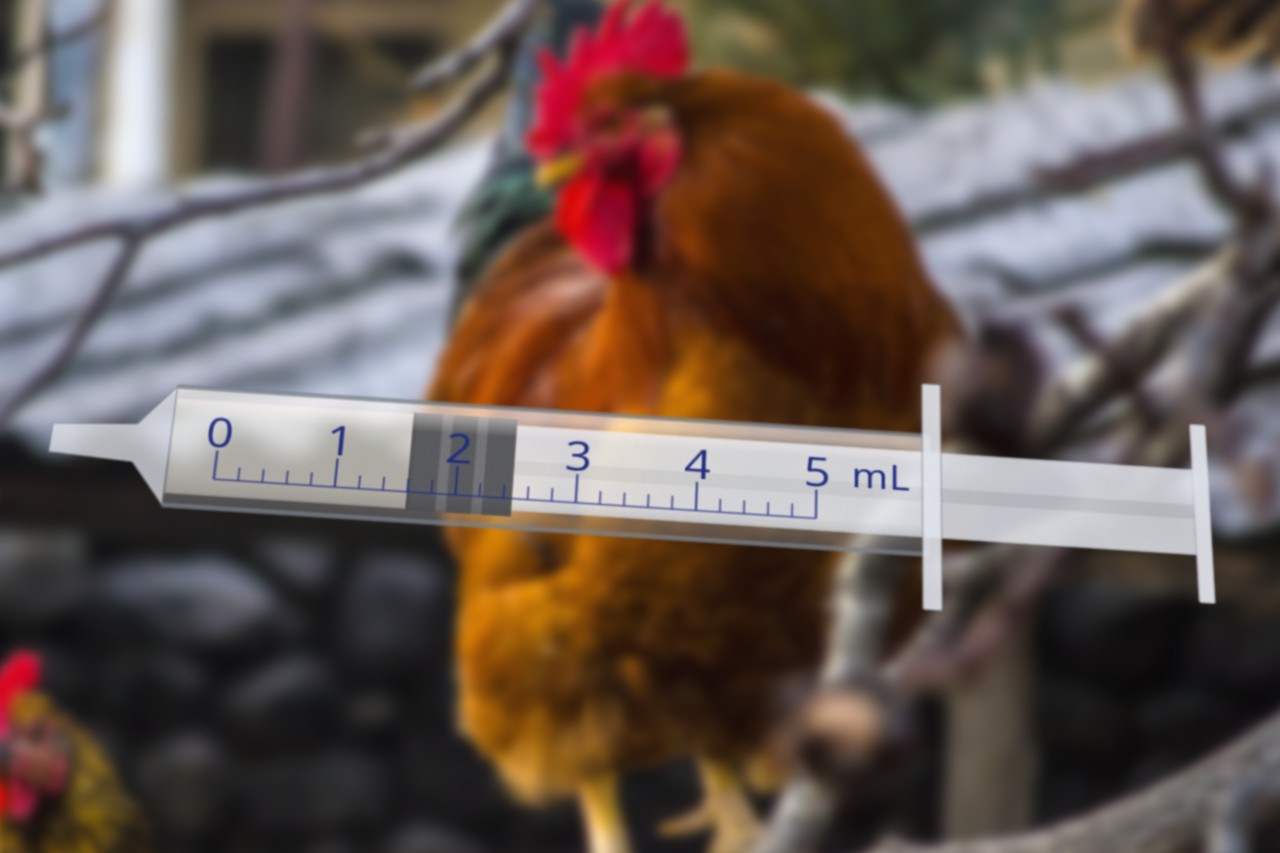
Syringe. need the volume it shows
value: 1.6 mL
